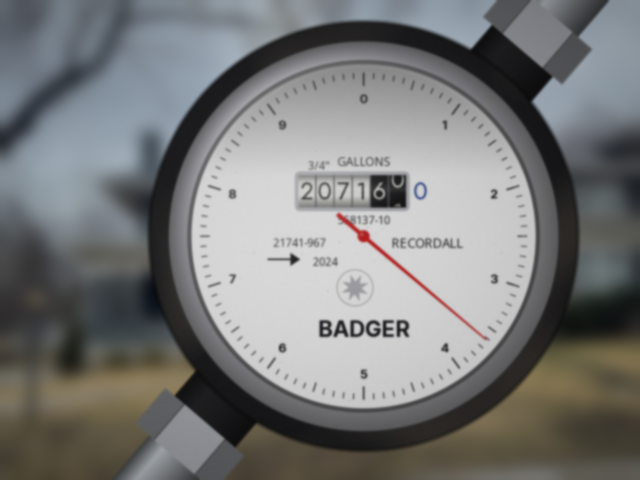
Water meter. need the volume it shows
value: 2071603.6 gal
